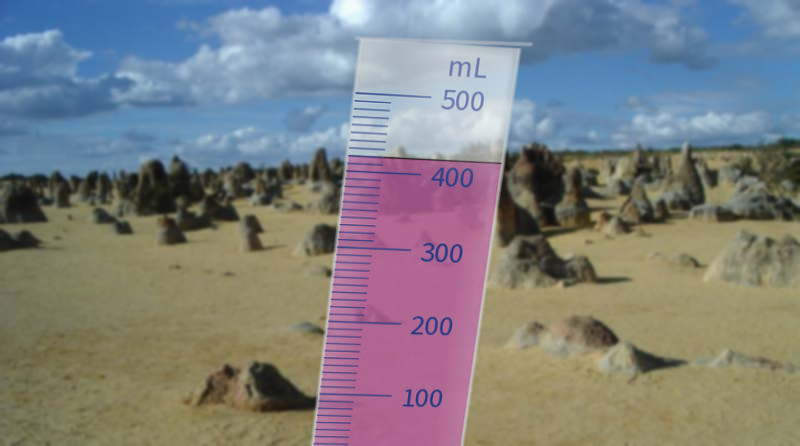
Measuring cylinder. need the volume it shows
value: 420 mL
